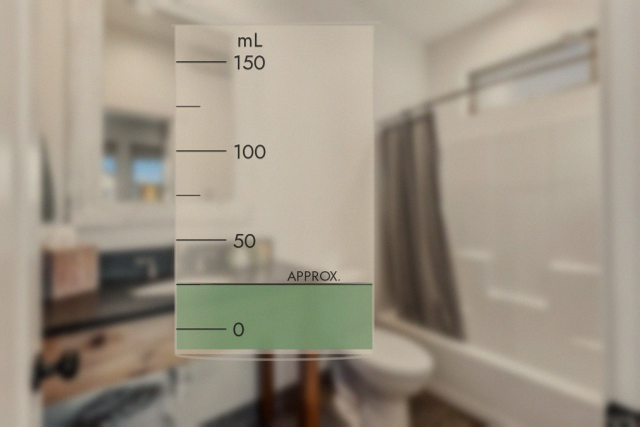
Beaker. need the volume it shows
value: 25 mL
